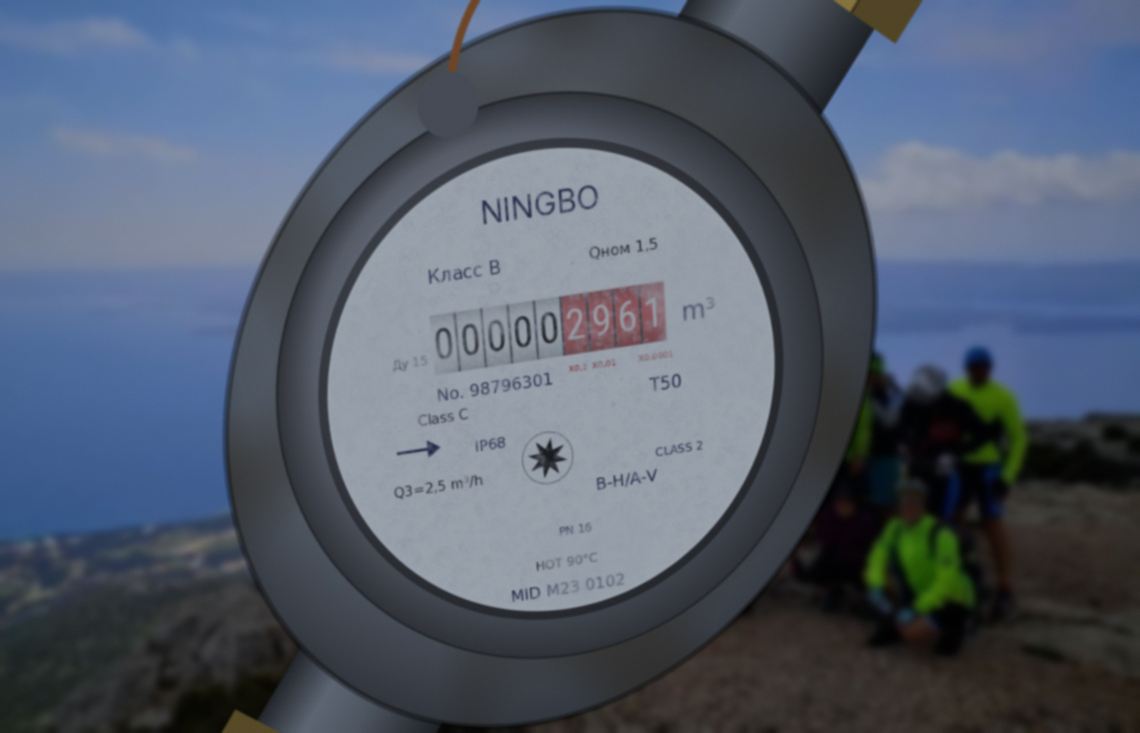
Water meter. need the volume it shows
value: 0.2961 m³
